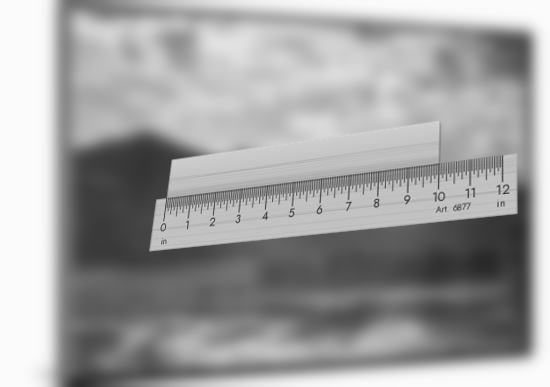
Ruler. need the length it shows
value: 10 in
